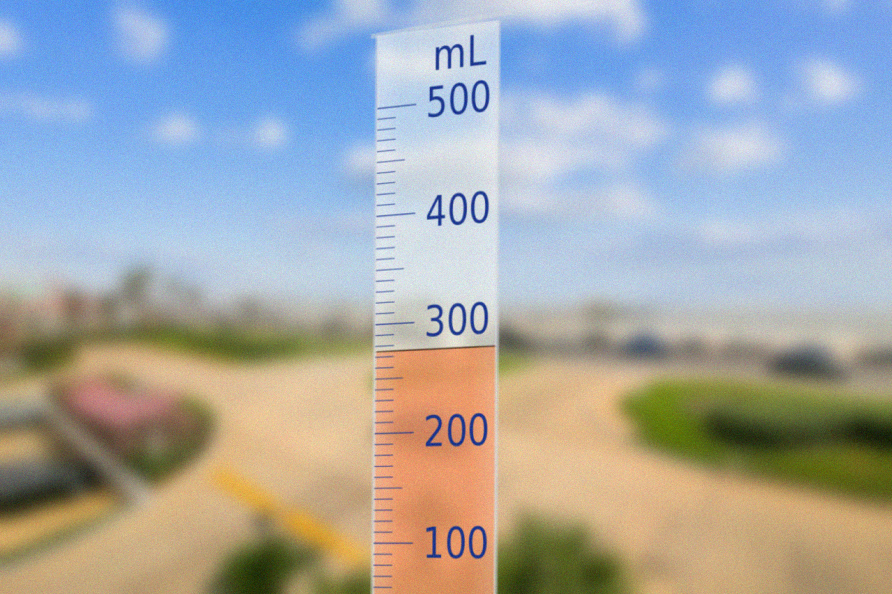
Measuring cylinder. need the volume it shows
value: 275 mL
